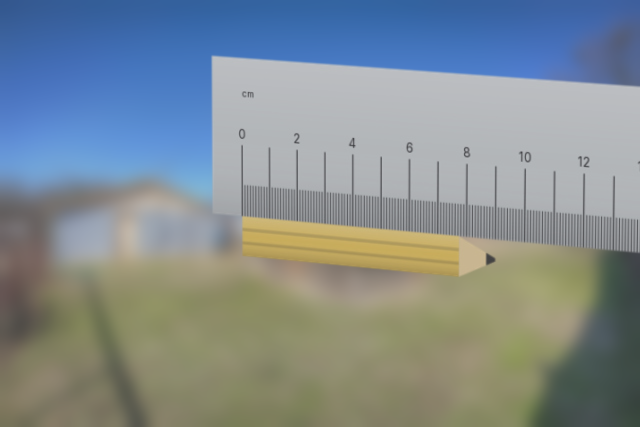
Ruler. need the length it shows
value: 9 cm
